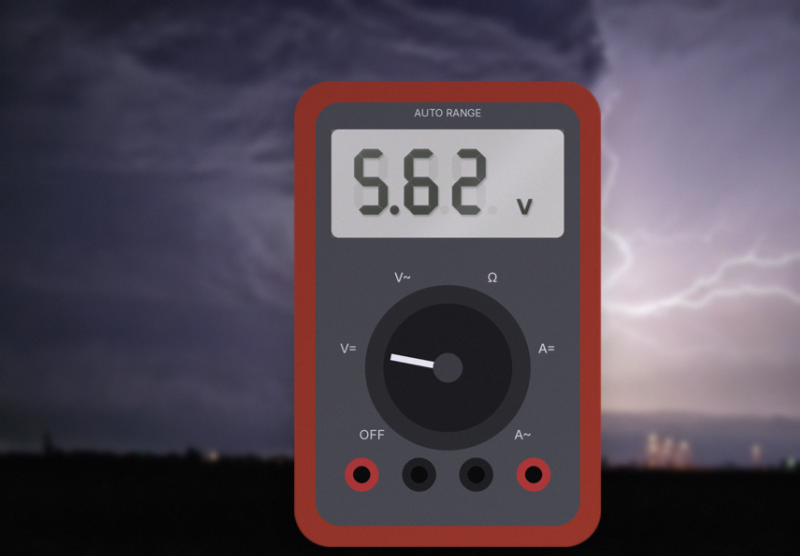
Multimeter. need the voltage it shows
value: 5.62 V
